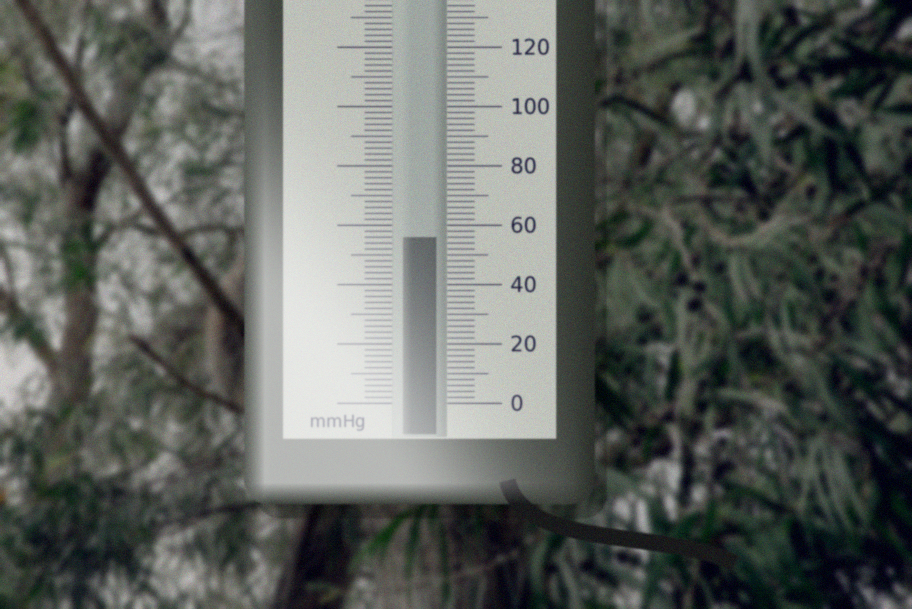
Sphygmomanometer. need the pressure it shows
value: 56 mmHg
